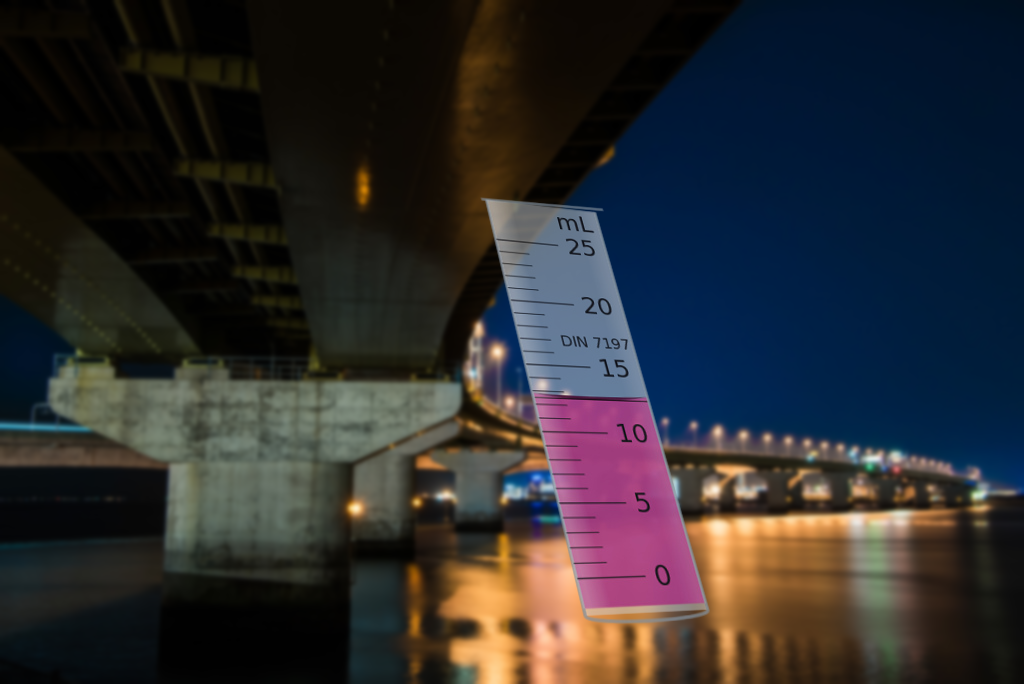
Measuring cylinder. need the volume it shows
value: 12.5 mL
